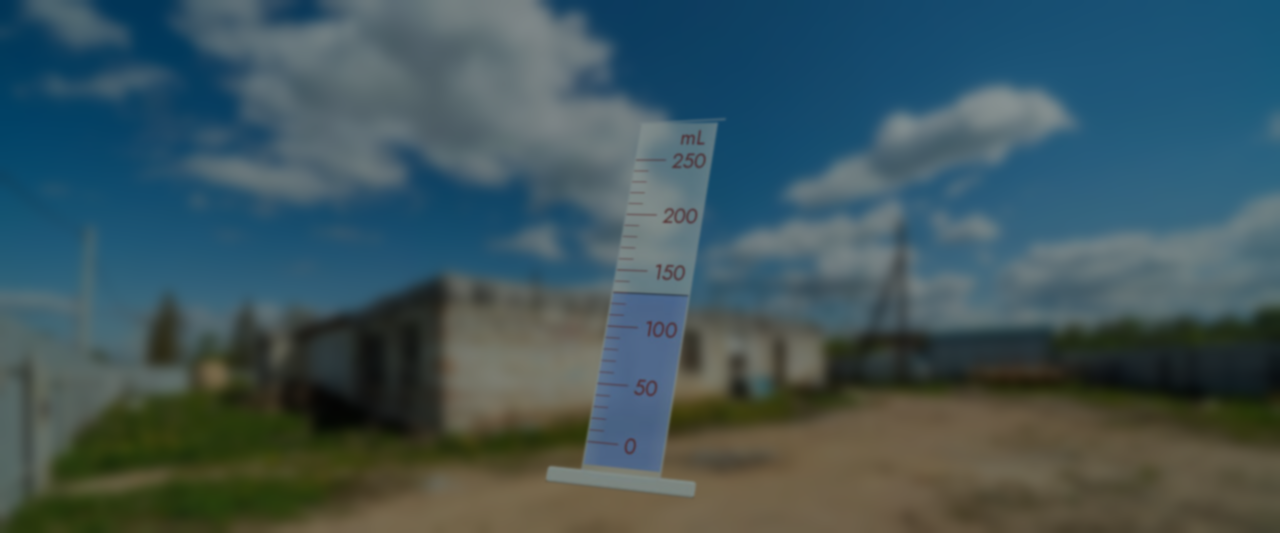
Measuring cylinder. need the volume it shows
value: 130 mL
